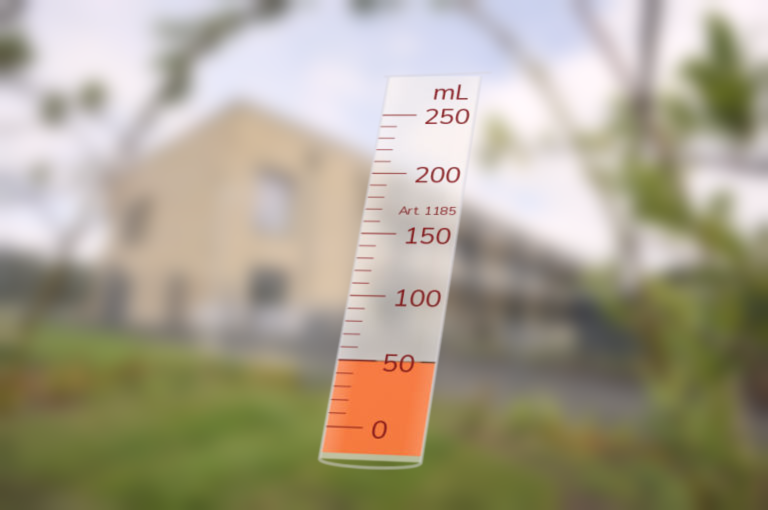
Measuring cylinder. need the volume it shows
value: 50 mL
